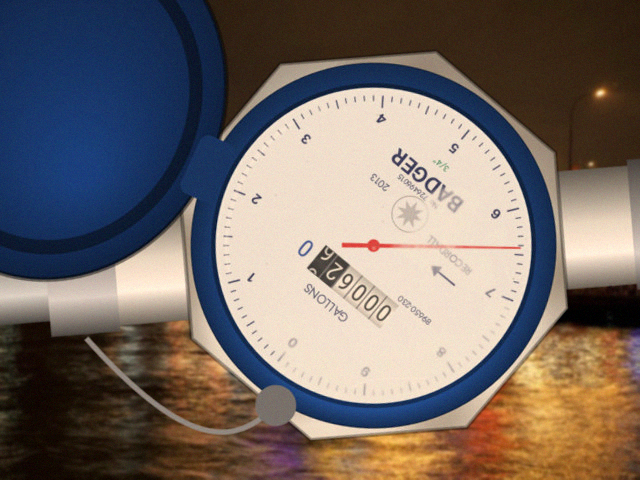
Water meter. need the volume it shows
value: 6256.4 gal
